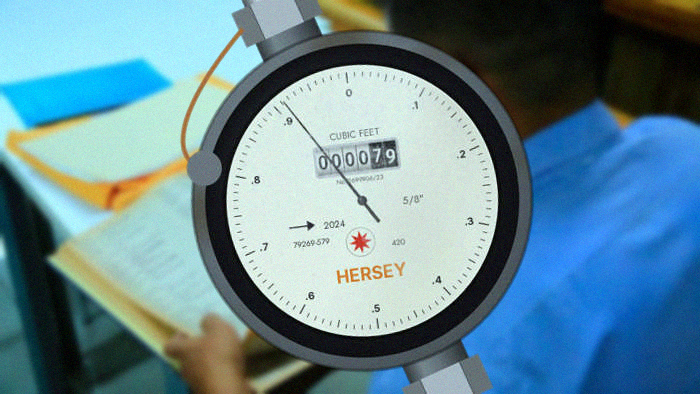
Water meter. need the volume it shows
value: 78.91 ft³
